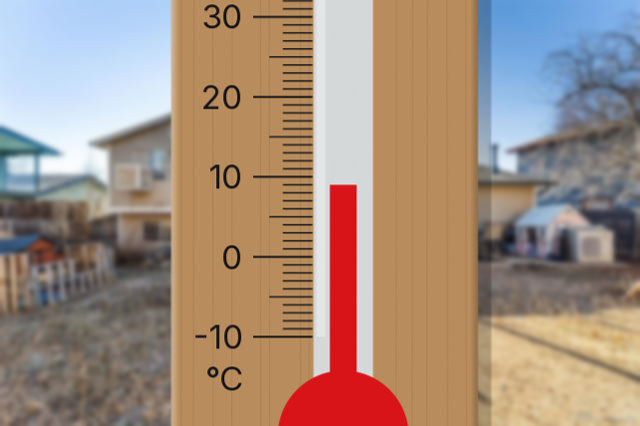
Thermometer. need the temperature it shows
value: 9 °C
